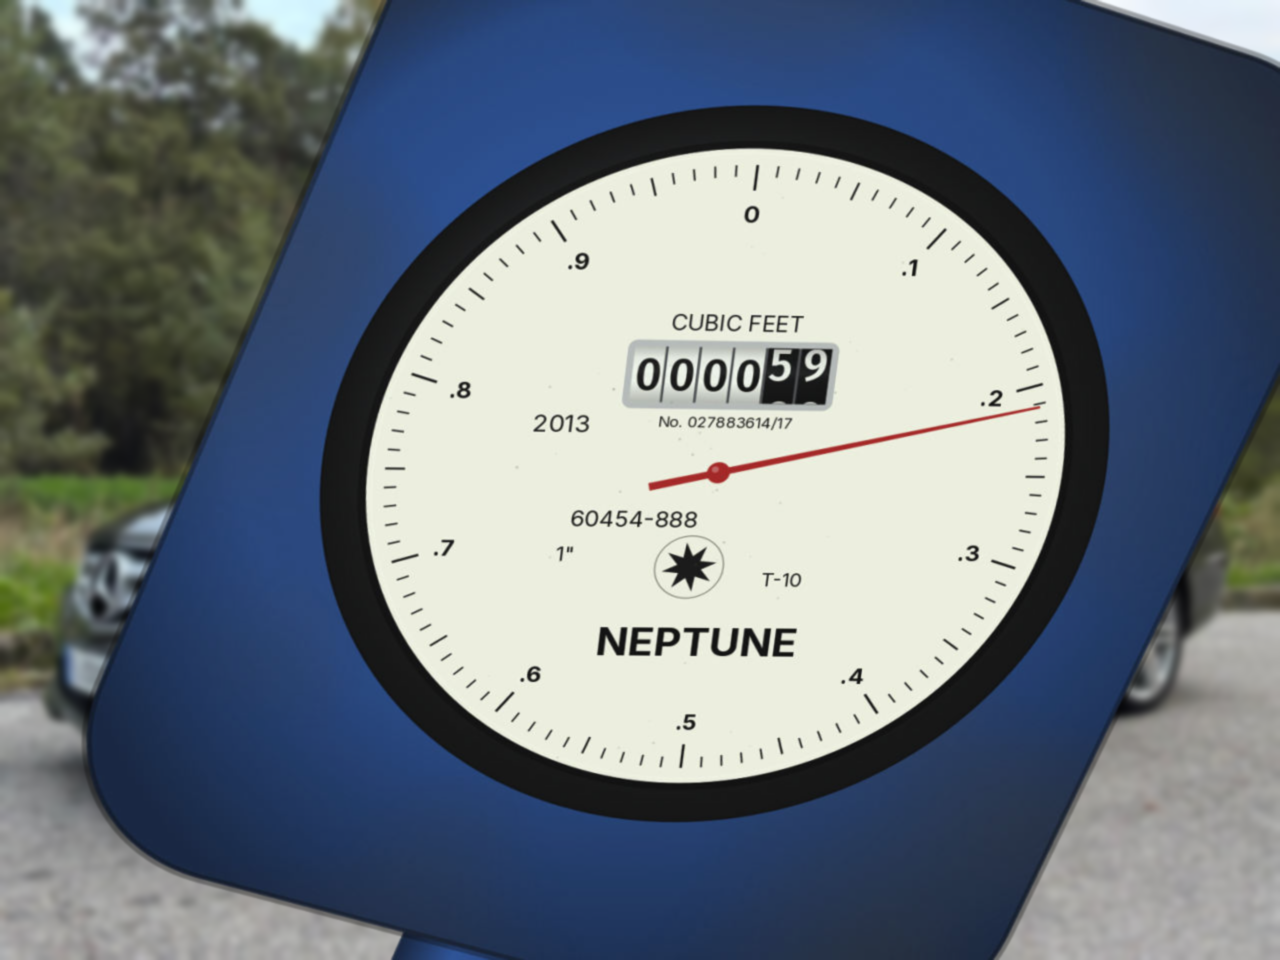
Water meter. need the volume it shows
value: 59.21 ft³
